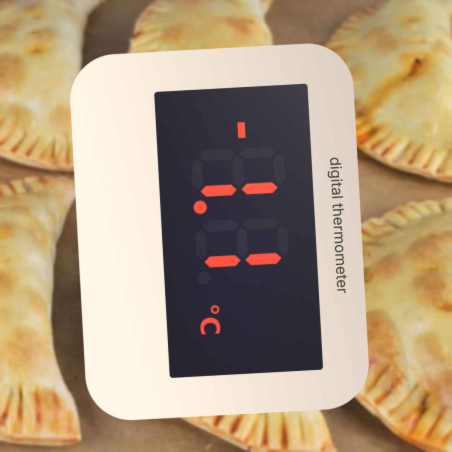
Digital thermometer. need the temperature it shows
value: -1.1 °C
